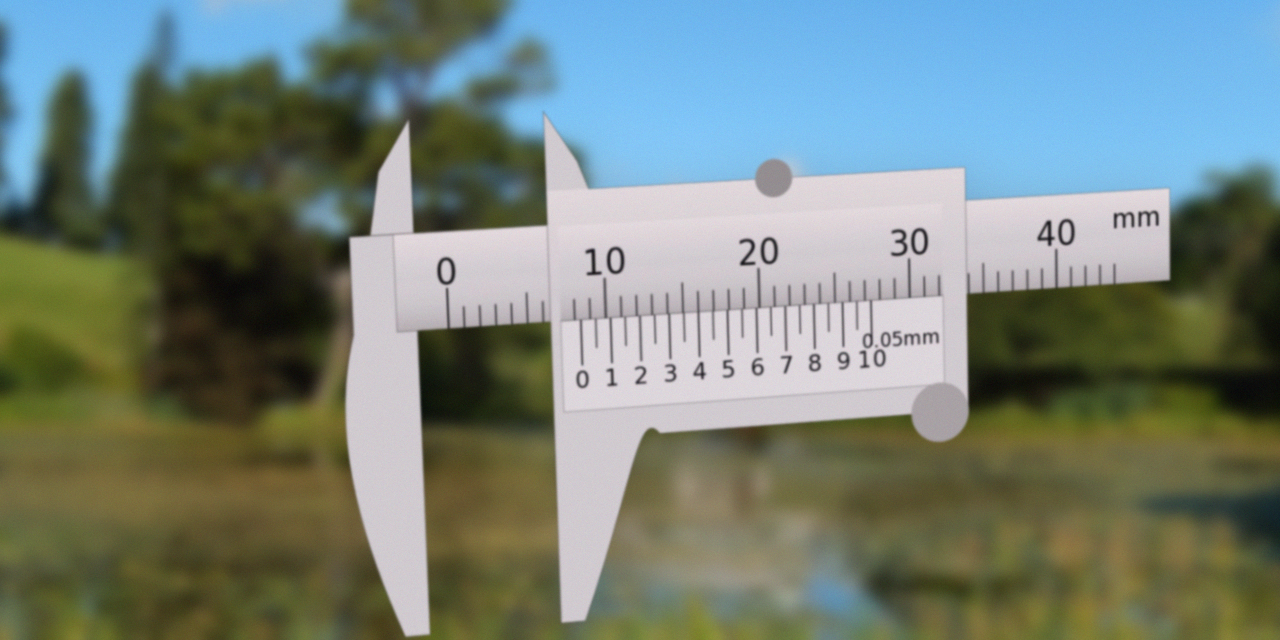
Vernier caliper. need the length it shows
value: 8.4 mm
